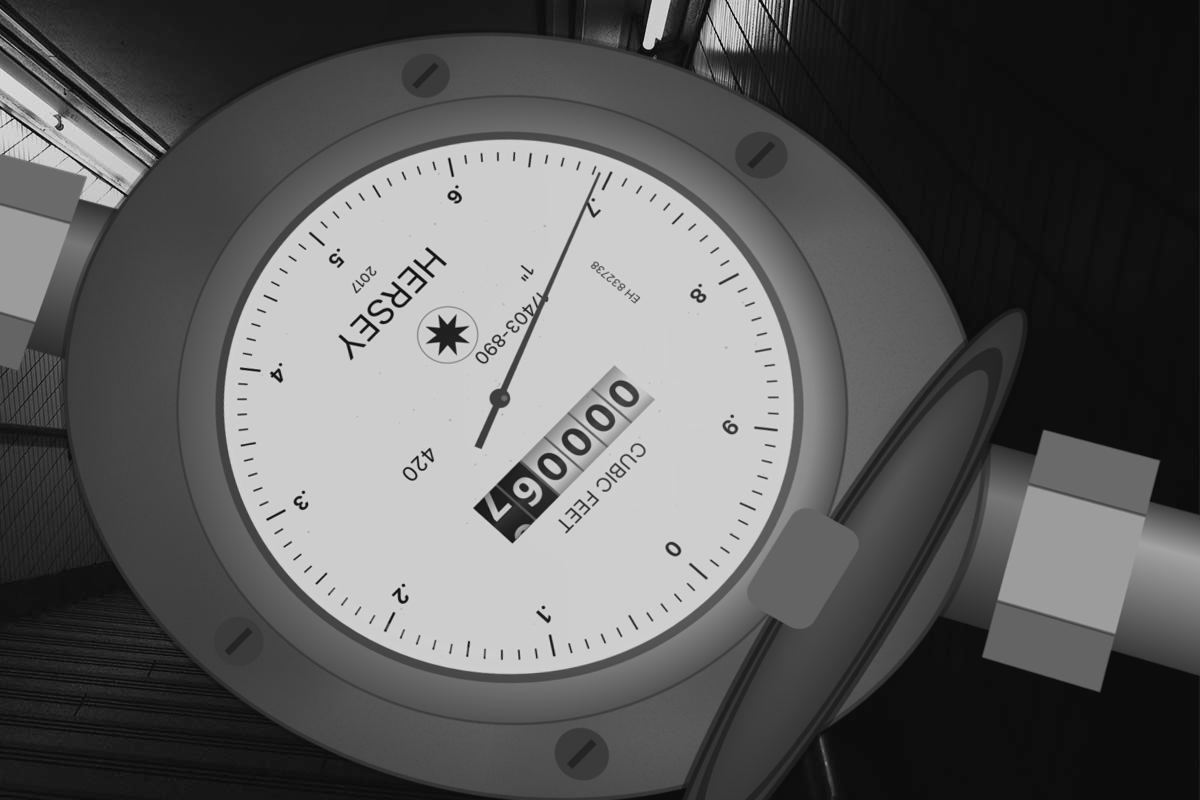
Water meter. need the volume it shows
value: 66.69 ft³
